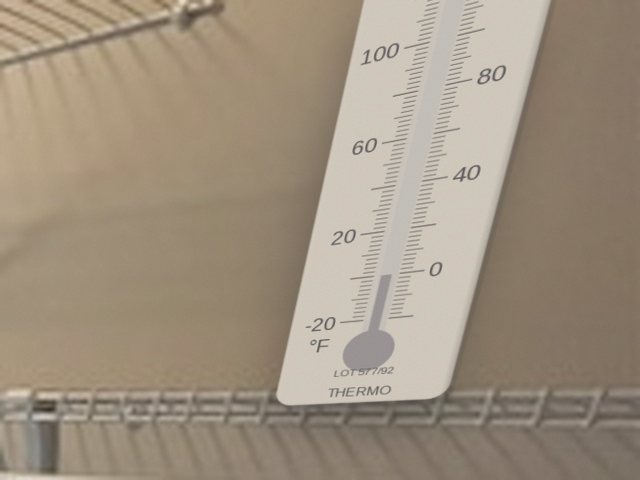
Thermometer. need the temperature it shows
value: 0 °F
